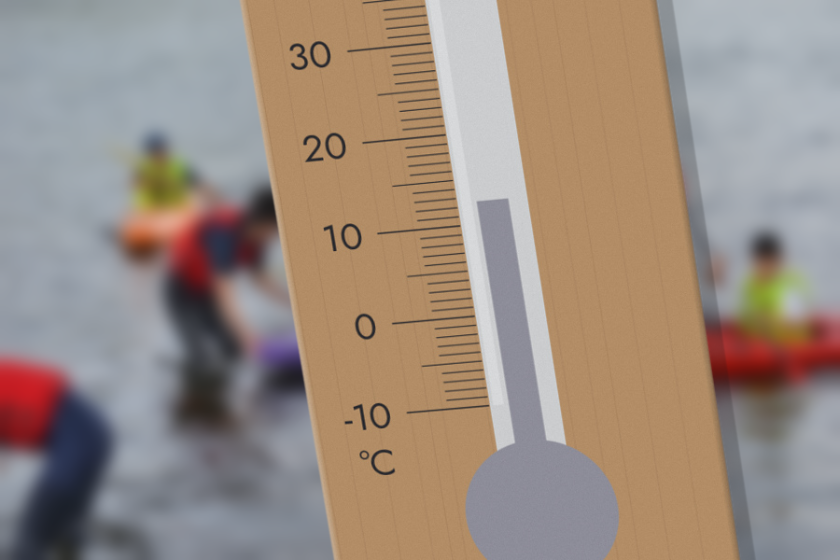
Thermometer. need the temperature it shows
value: 12.5 °C
